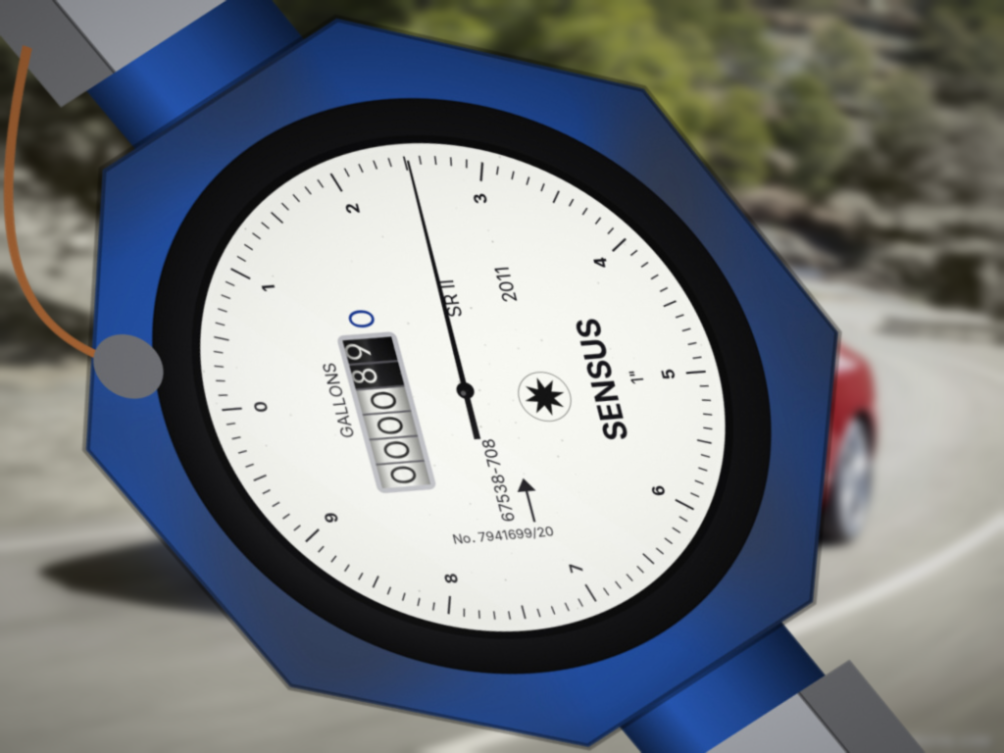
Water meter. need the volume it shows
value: 892.5 gal
